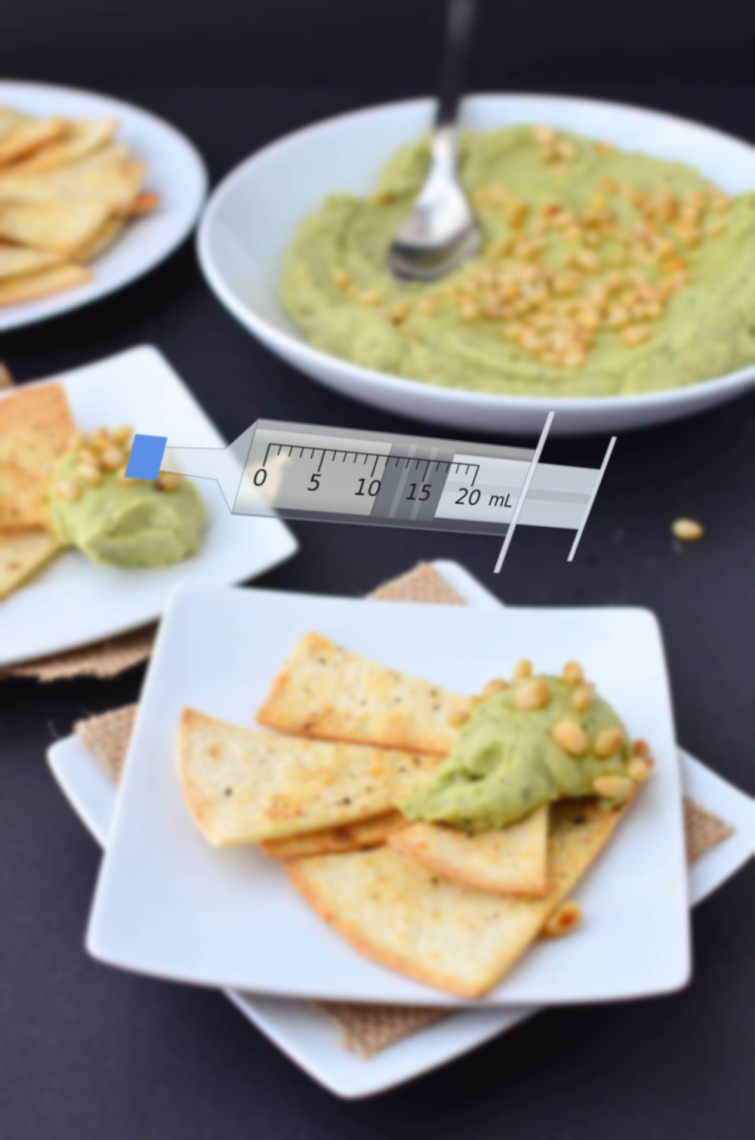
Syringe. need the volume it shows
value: 11 mL
